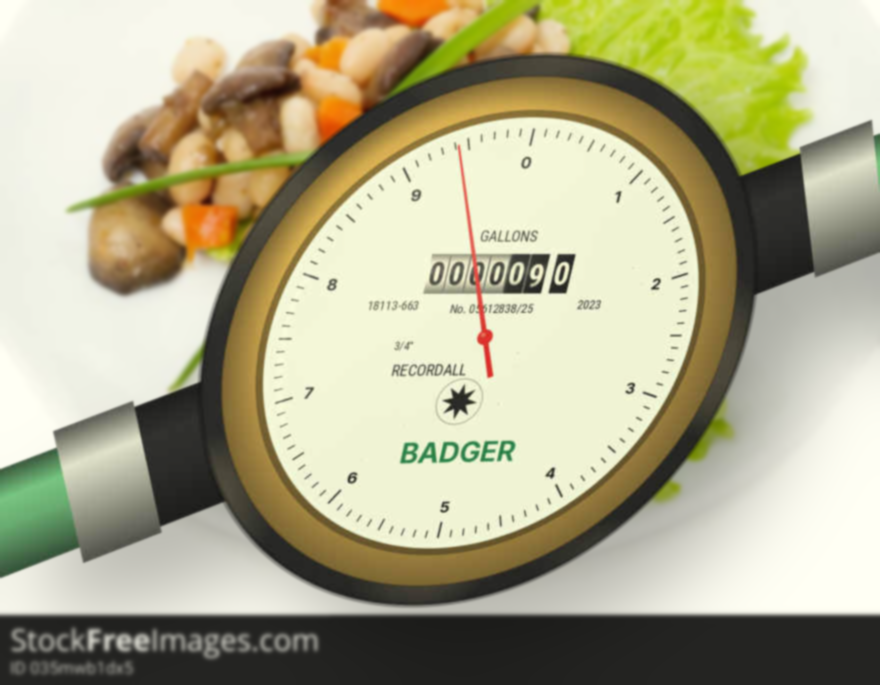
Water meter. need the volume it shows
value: 89.4 gal
